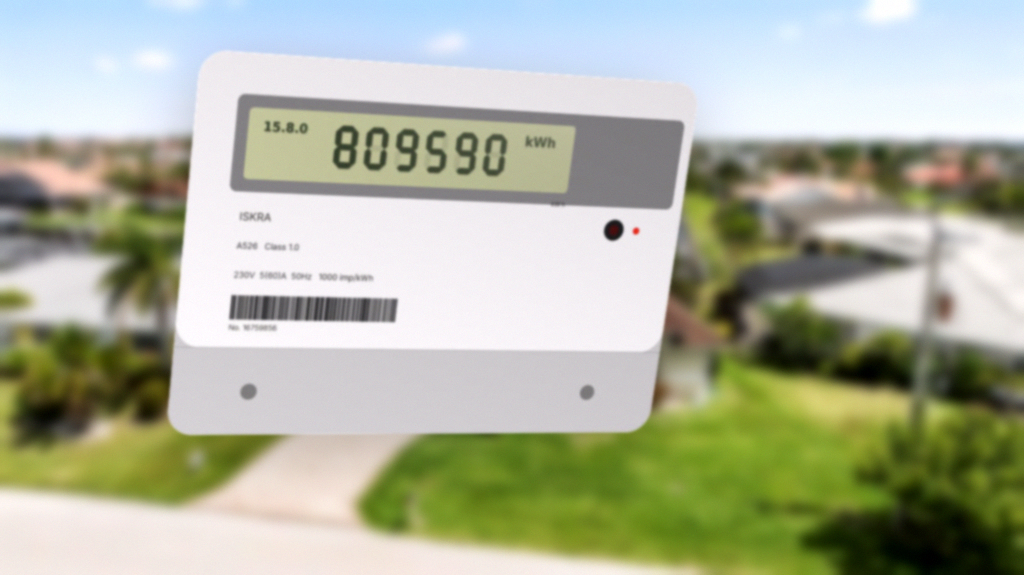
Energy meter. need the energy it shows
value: 809590 kWh
